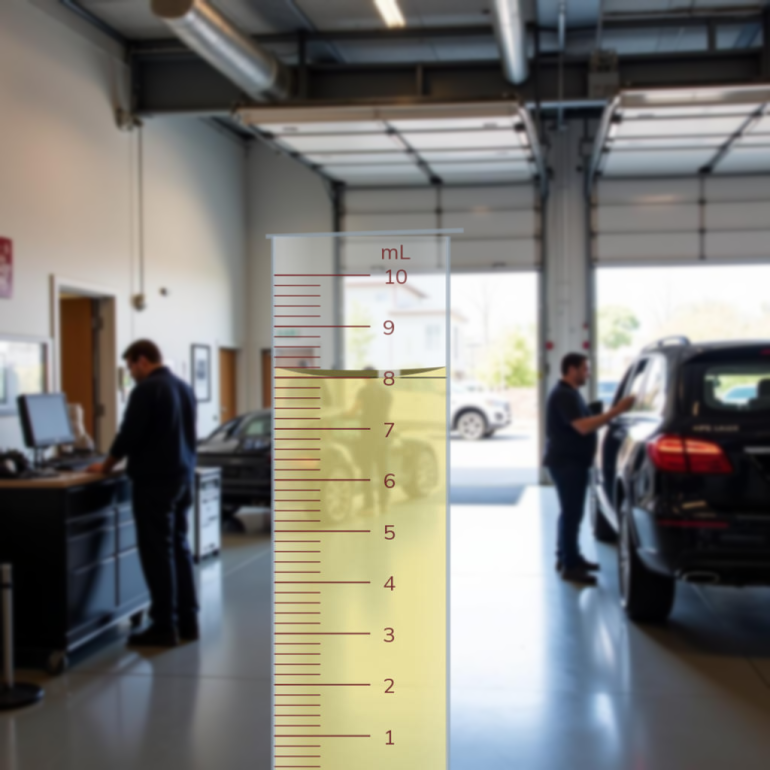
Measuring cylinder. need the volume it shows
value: 8 mL
